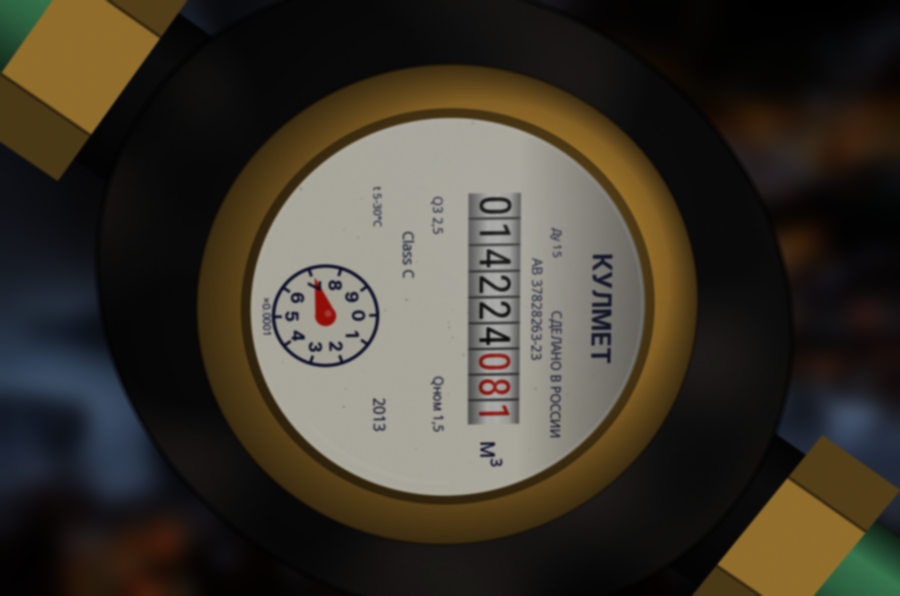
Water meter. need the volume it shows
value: 14224.0817 m³
